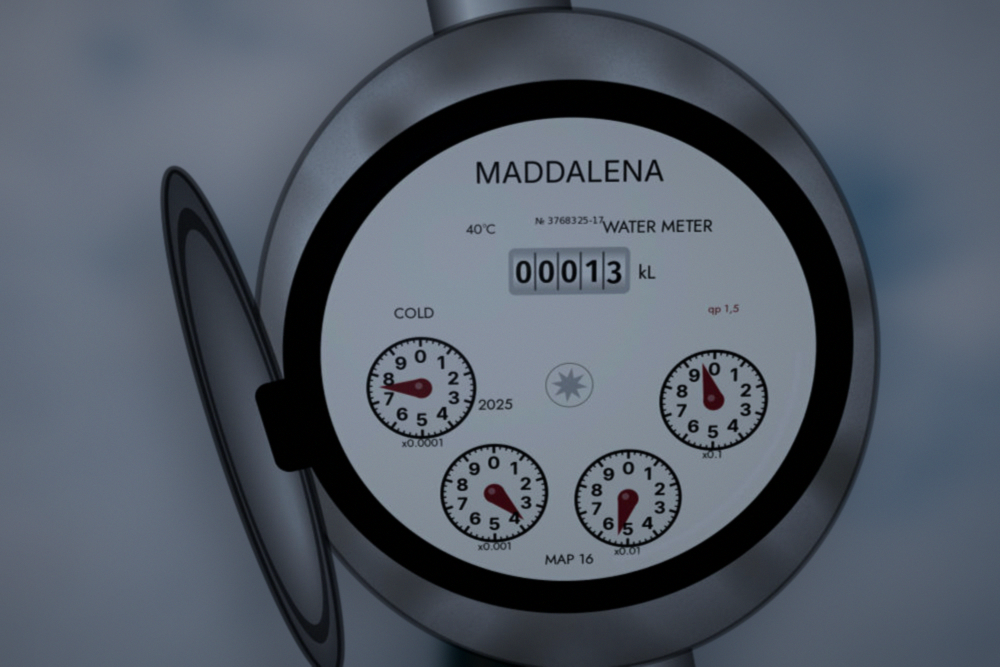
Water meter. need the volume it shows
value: 12.9537 kL
